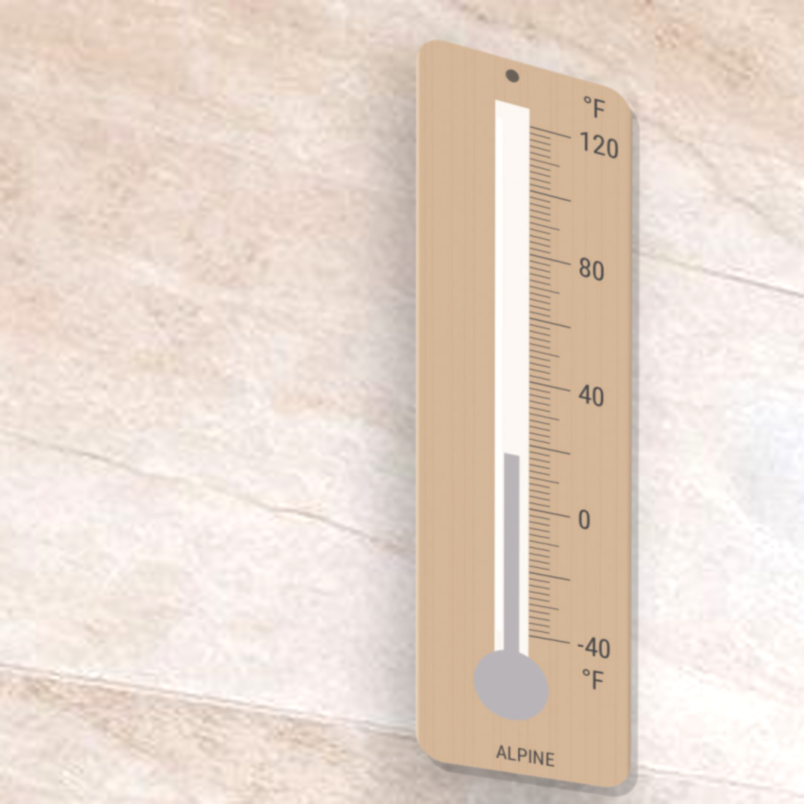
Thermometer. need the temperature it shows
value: 16 °F
